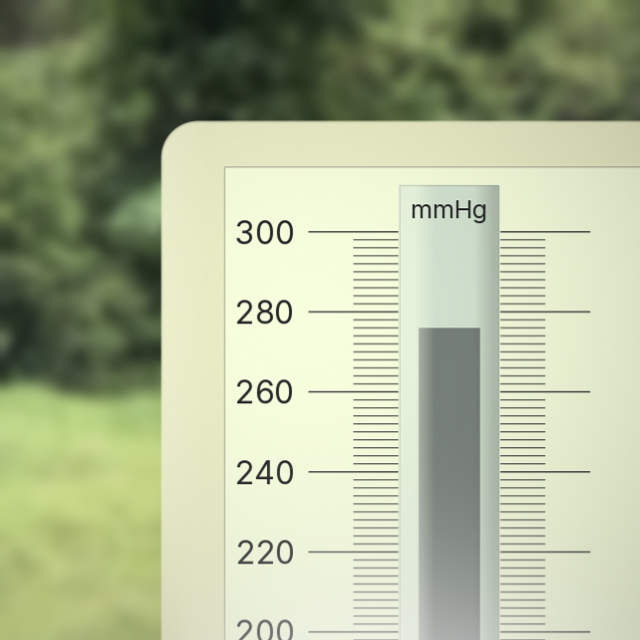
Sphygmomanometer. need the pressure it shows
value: 276 mmHg
